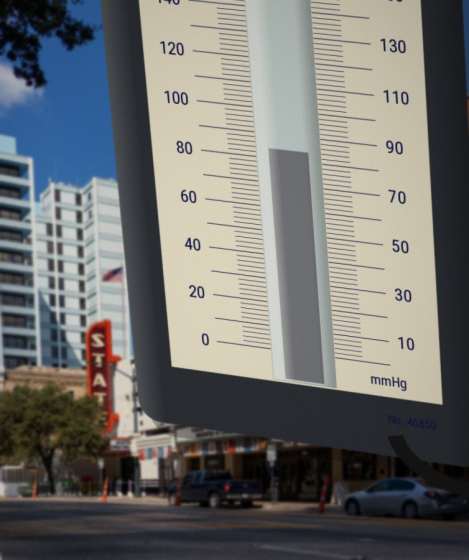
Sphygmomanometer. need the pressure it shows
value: 84 mmHg
